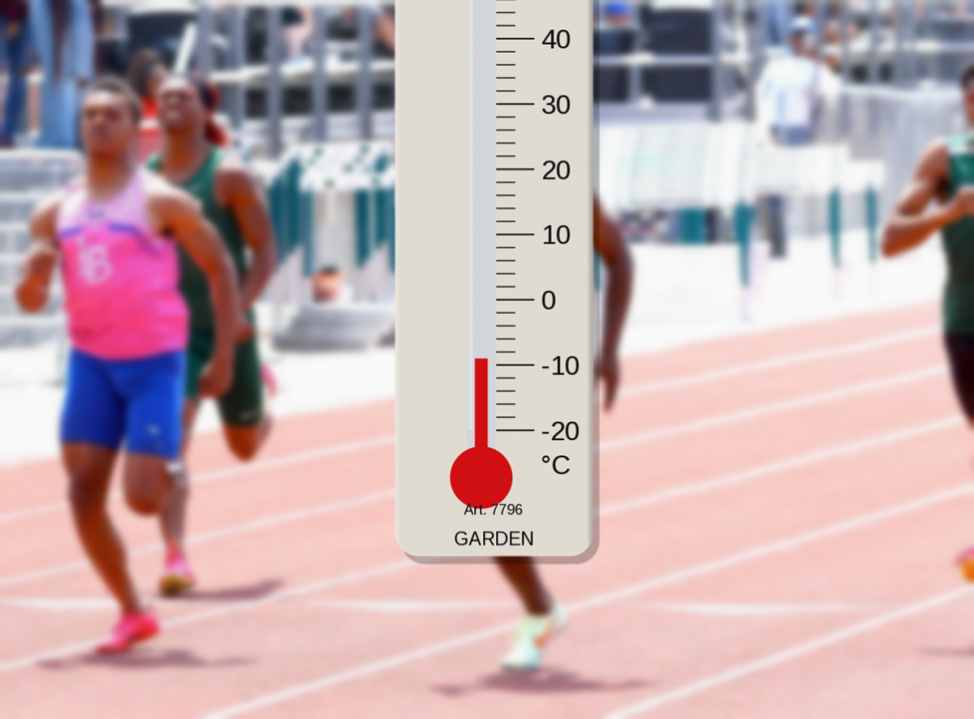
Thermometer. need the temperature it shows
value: -9 °C
